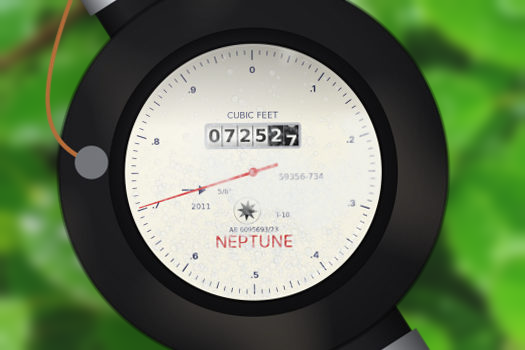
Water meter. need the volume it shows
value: 72526.70 ft³
